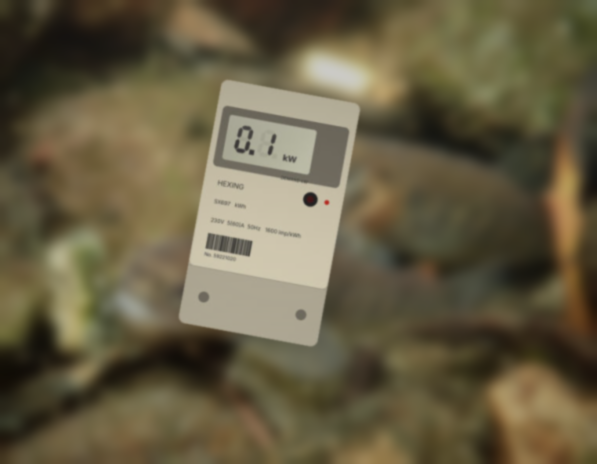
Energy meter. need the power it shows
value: 0.1 kW
